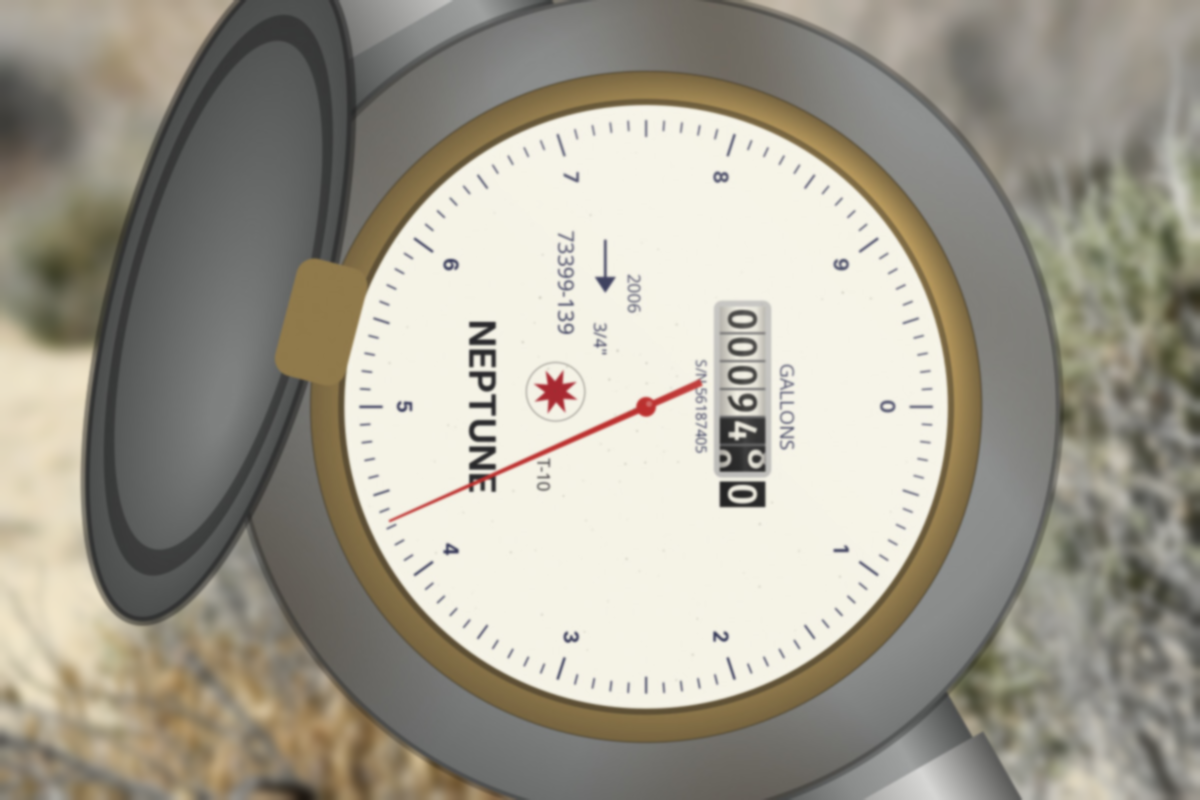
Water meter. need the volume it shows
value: 9484.3 gal
